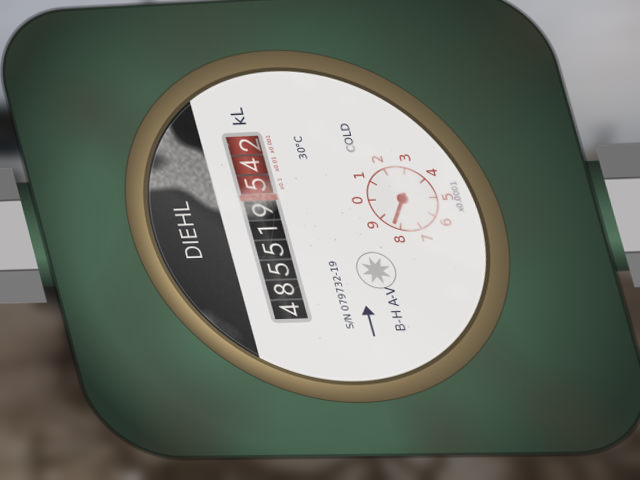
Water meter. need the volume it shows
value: 485519.5418 kL
